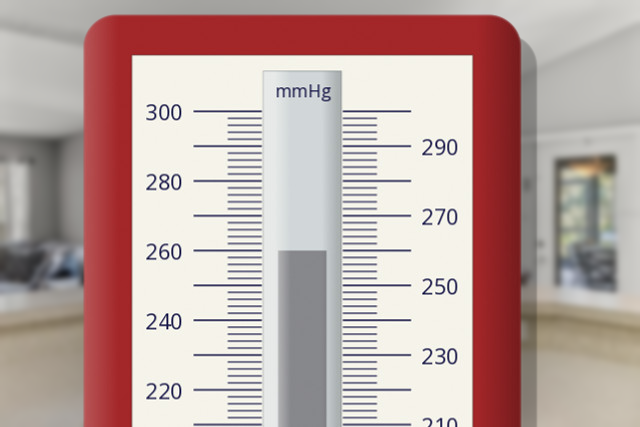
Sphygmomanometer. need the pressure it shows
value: 260 mmHg
